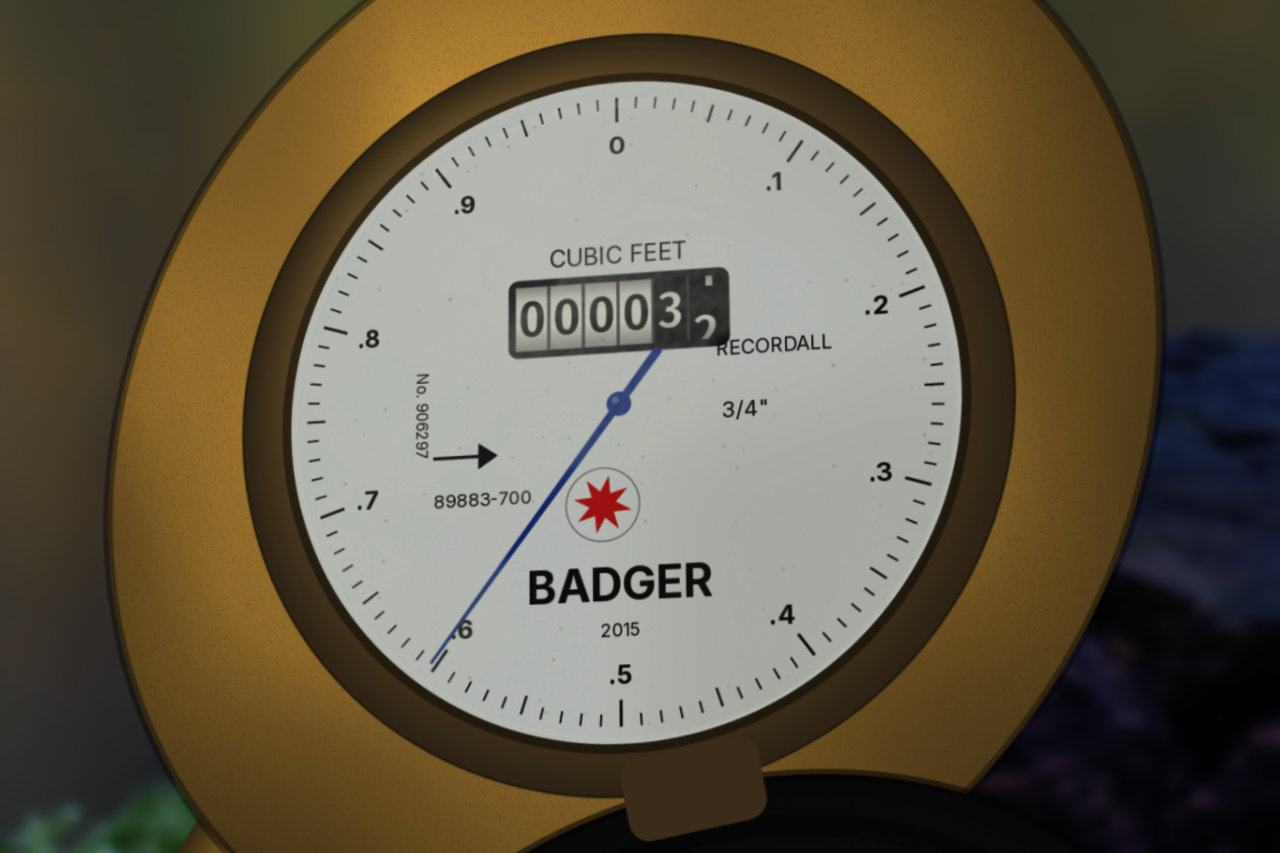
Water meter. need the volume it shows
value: 31.60 ft³
